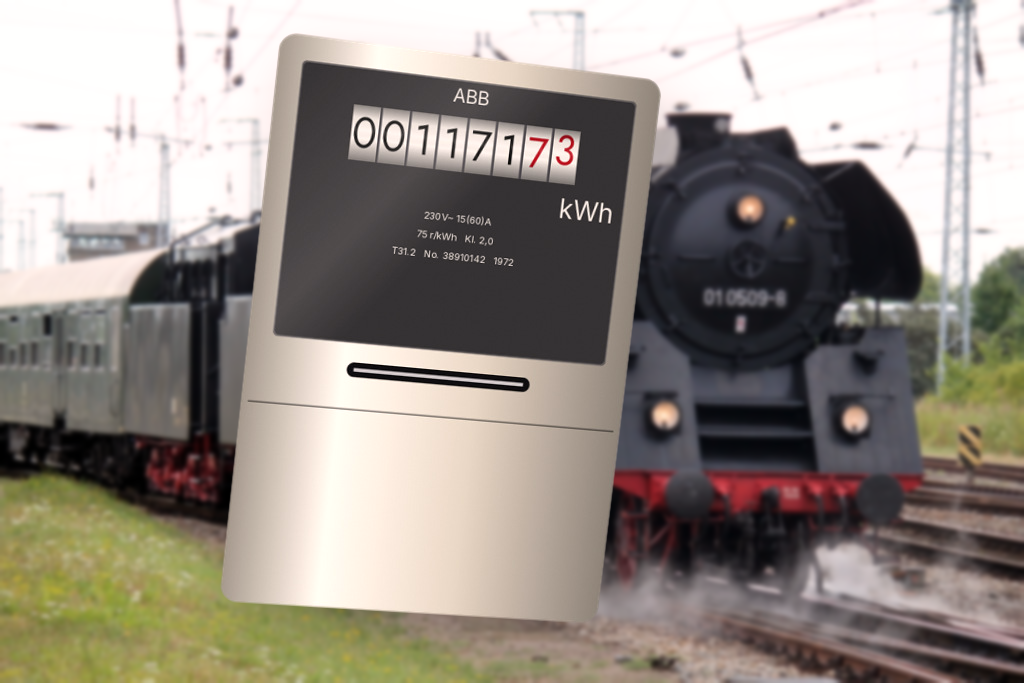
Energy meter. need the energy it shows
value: 1171.73 kWh
